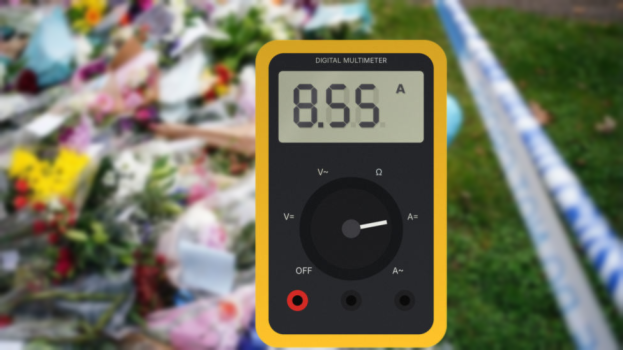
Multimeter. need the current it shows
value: 8.55 A
